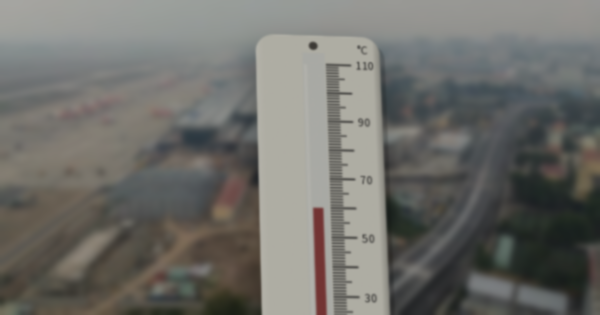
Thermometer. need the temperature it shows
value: 60 °C
